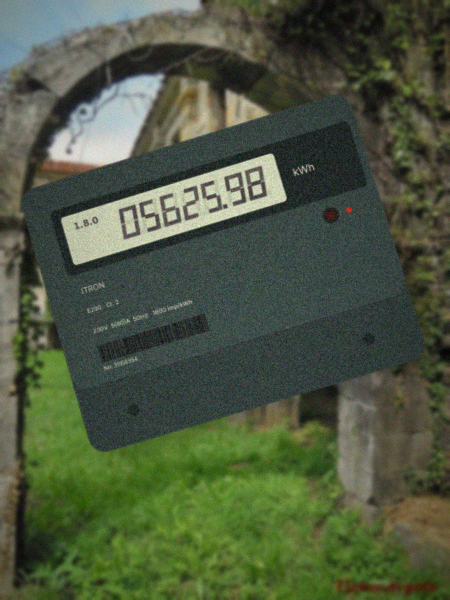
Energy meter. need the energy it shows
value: 5625.98 kWh
